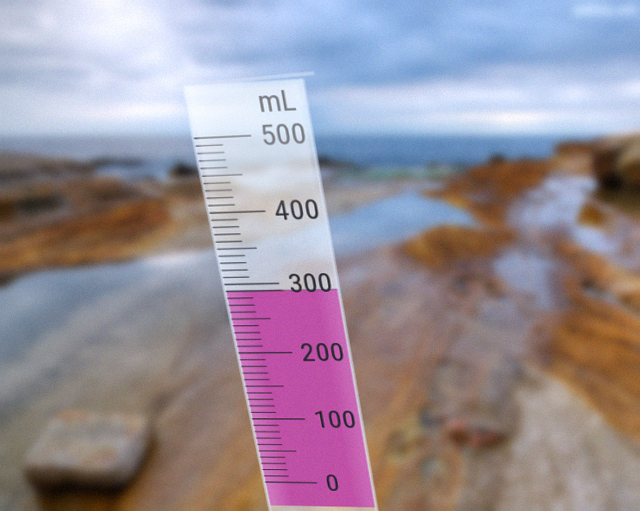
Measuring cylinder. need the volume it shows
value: 290 mL
